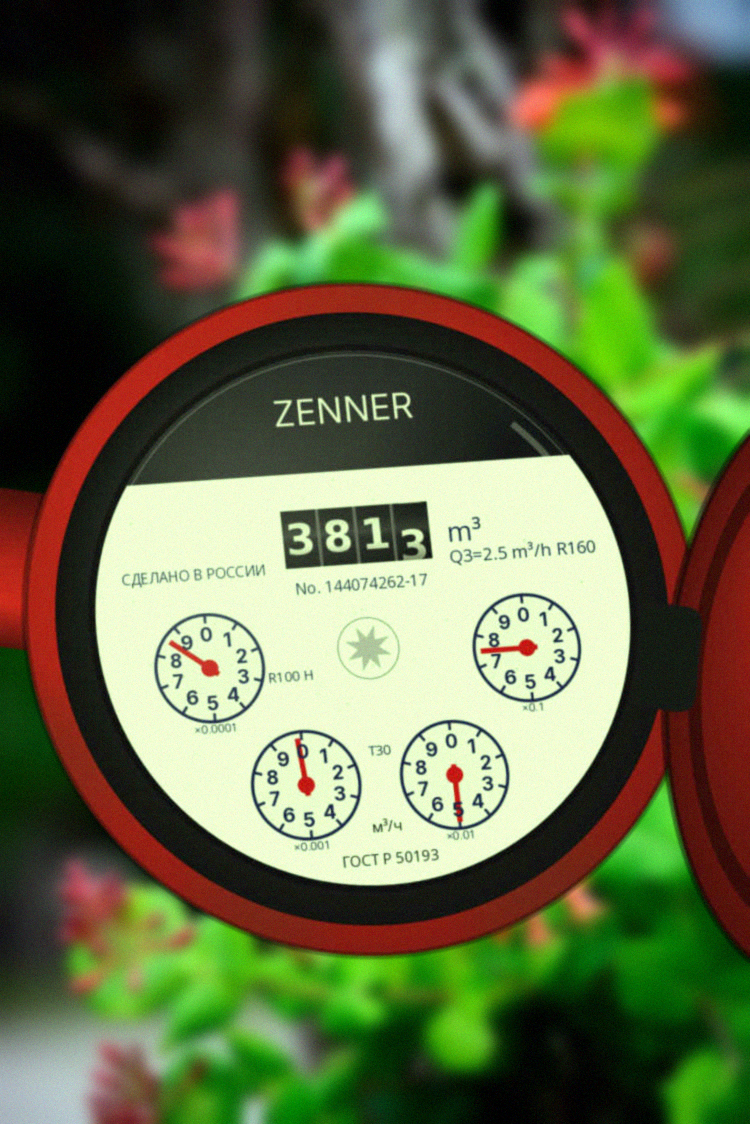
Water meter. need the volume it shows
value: 3812.7498 m³
